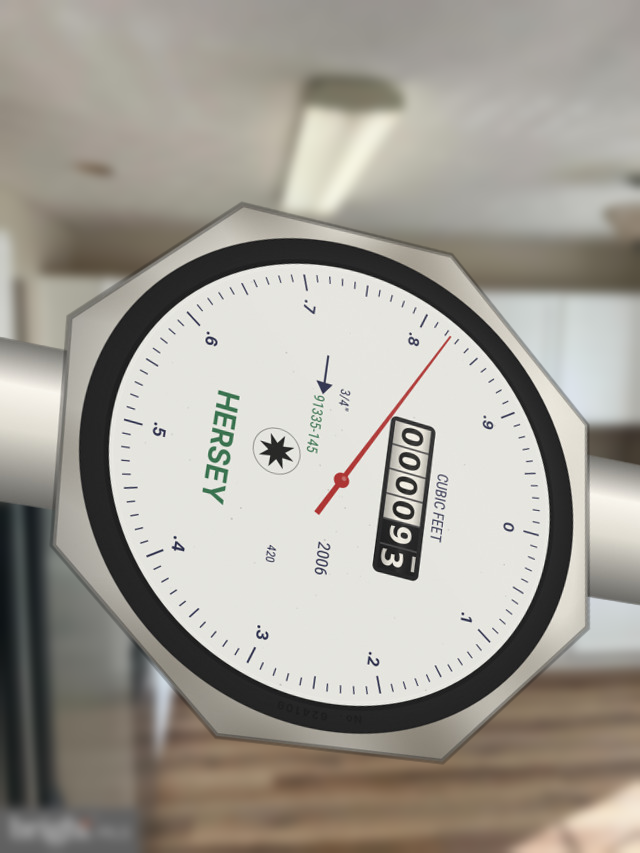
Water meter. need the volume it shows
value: 92.82 ft³
